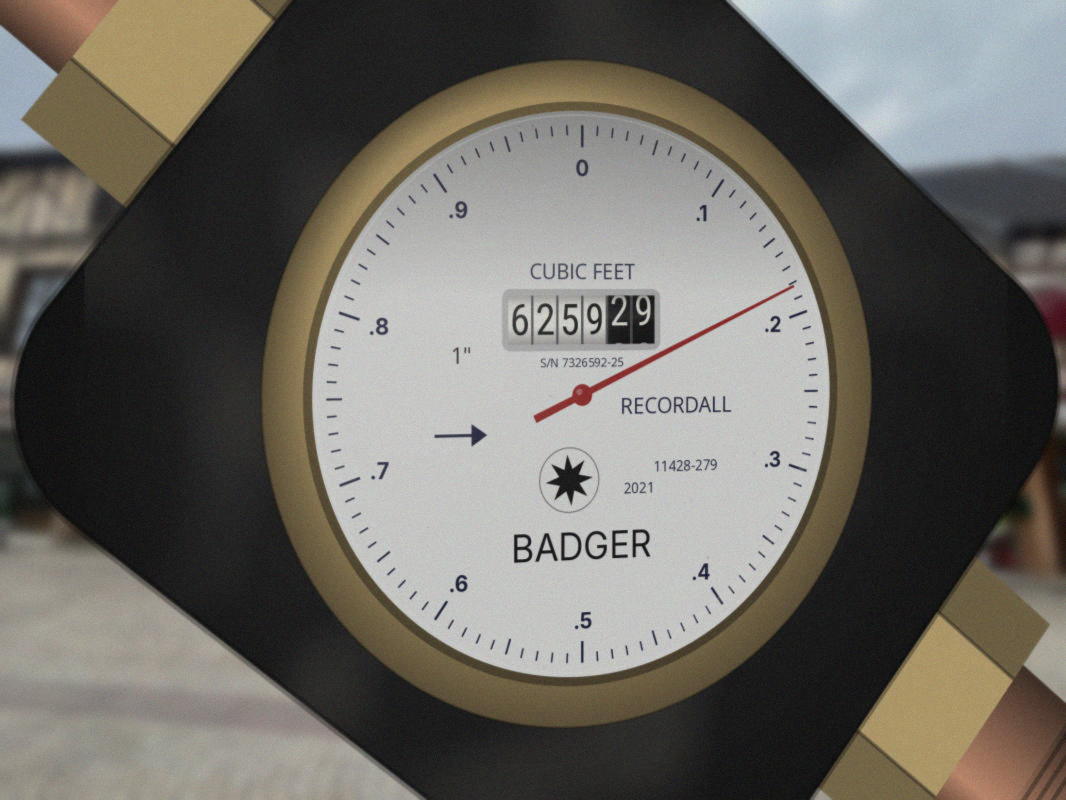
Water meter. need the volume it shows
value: 625929.18 ft³
